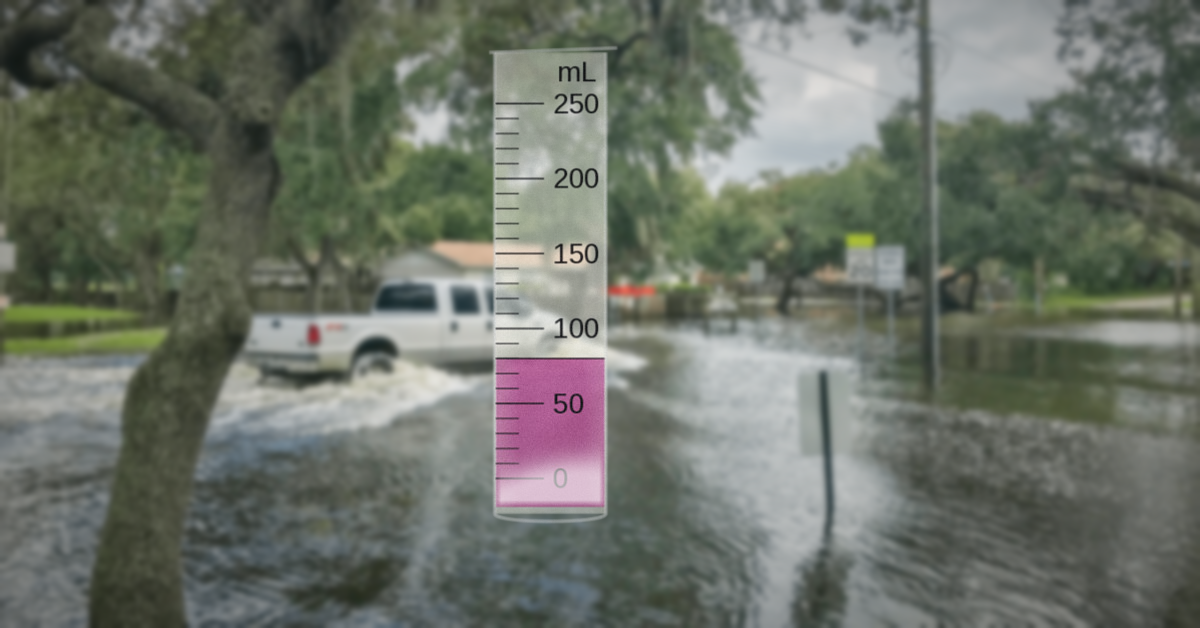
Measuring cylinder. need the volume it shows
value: 80 mL
